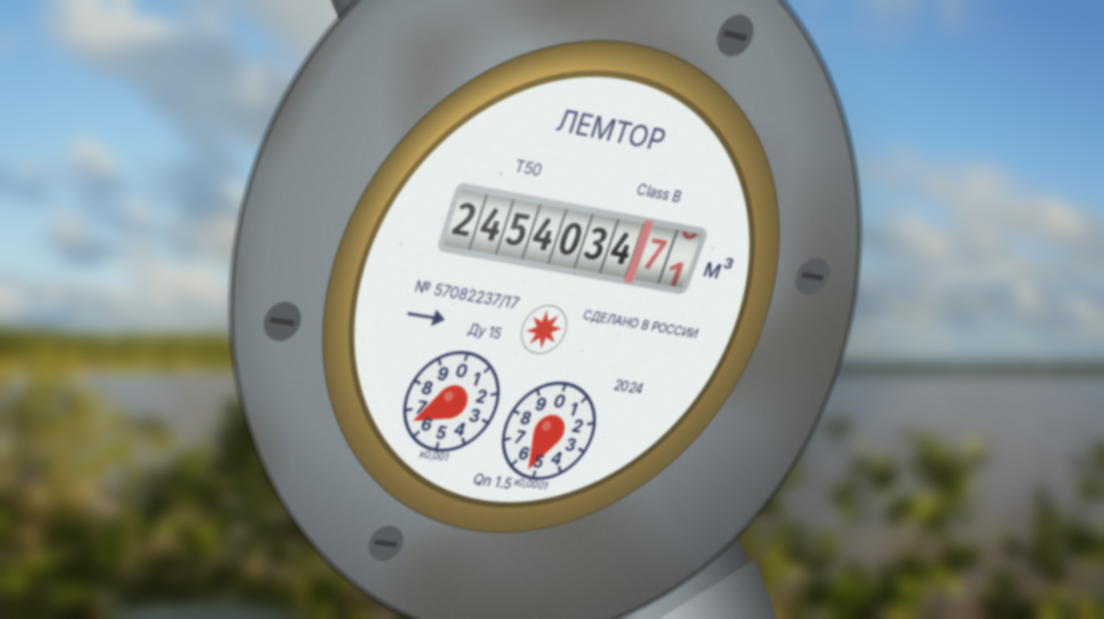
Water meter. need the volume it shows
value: 2454034.7065 m³
